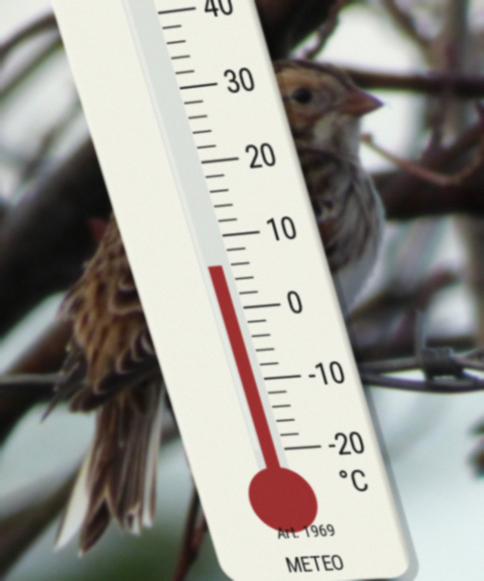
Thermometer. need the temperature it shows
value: 6 °C
